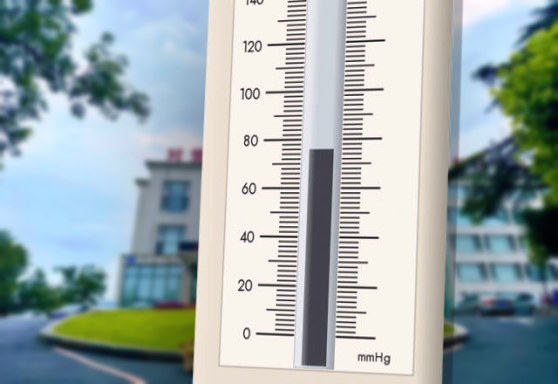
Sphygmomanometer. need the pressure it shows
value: 76 mmHg
